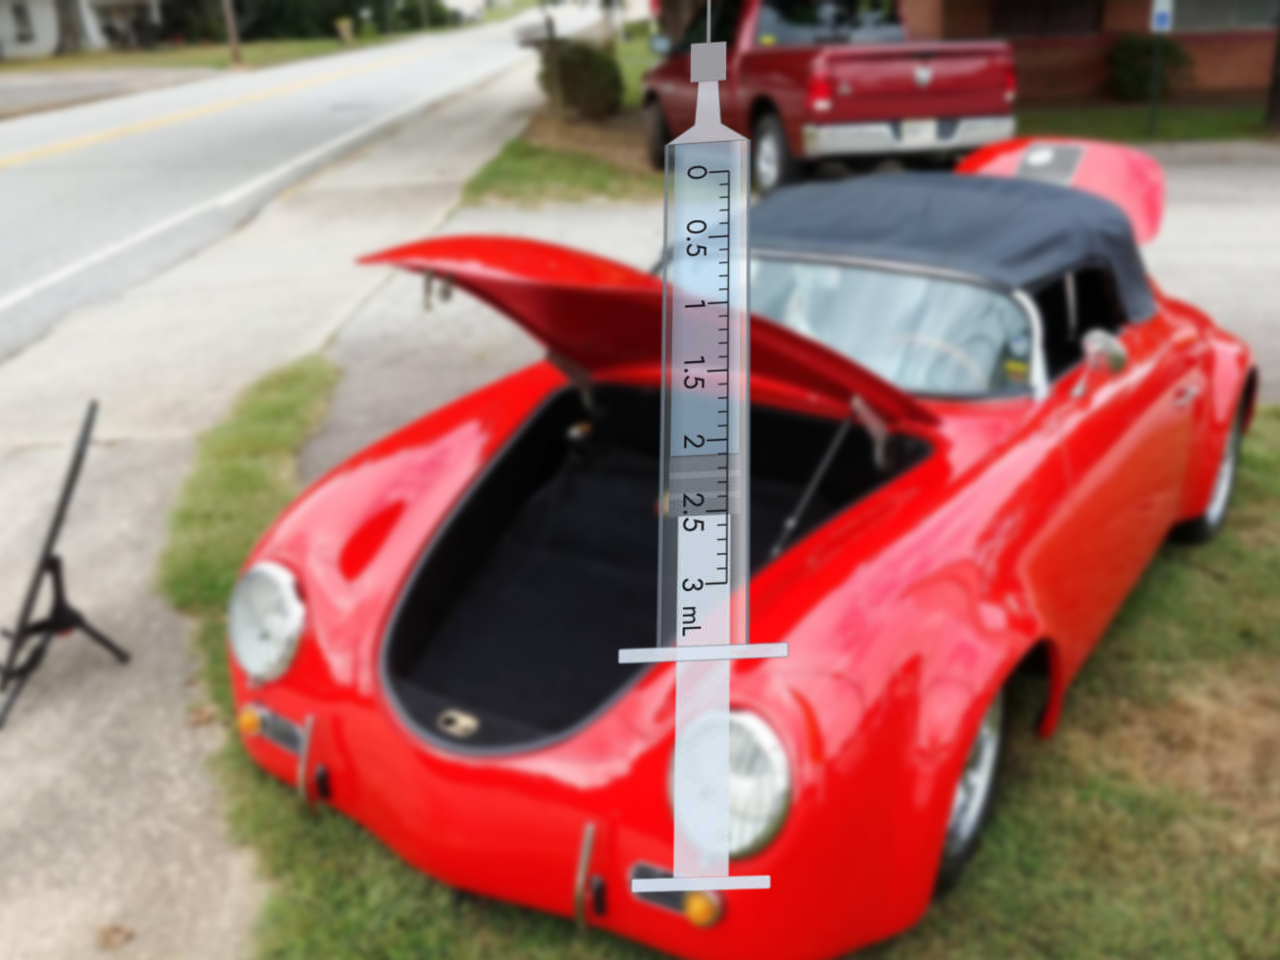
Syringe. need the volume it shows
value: 2.1 mL
